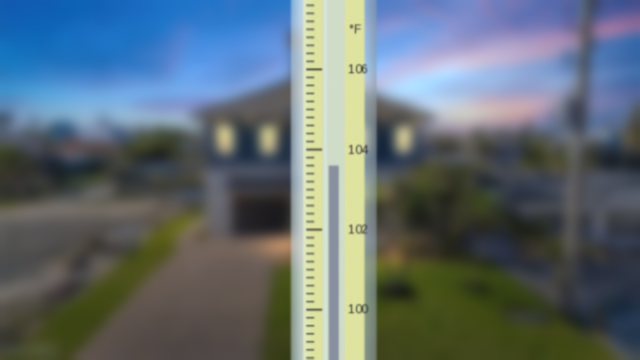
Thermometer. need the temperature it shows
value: 103.6 °F
